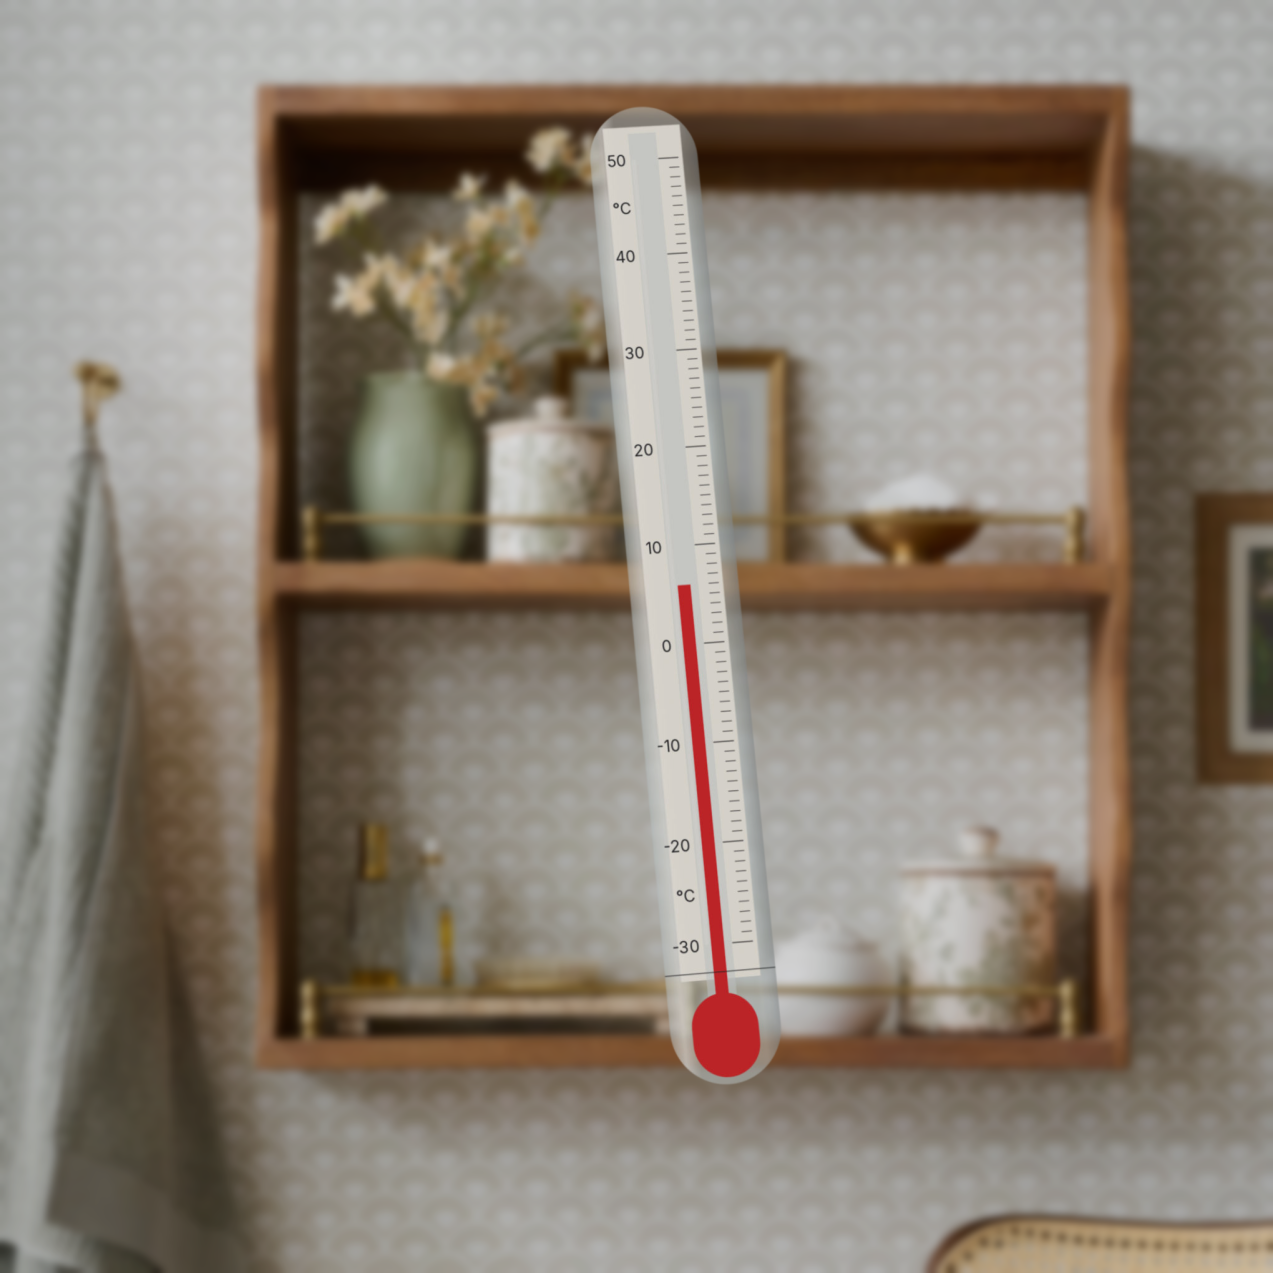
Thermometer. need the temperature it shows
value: 6 °C
